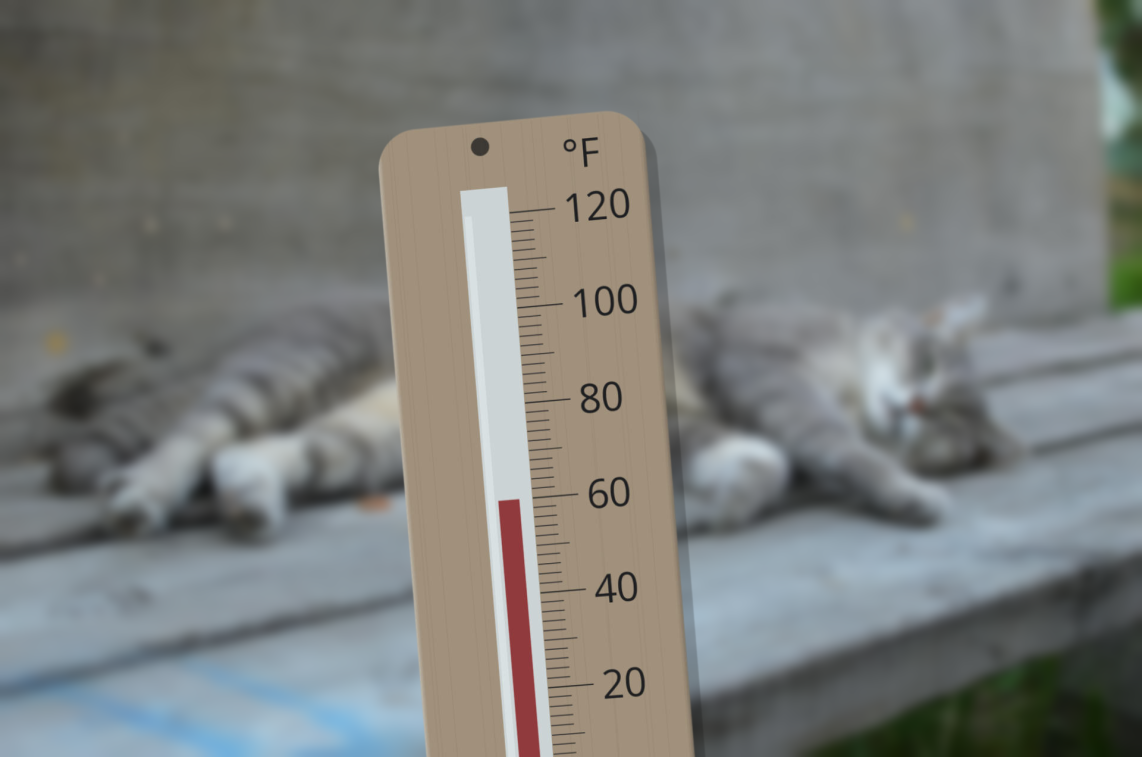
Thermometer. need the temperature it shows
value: 60 °F
